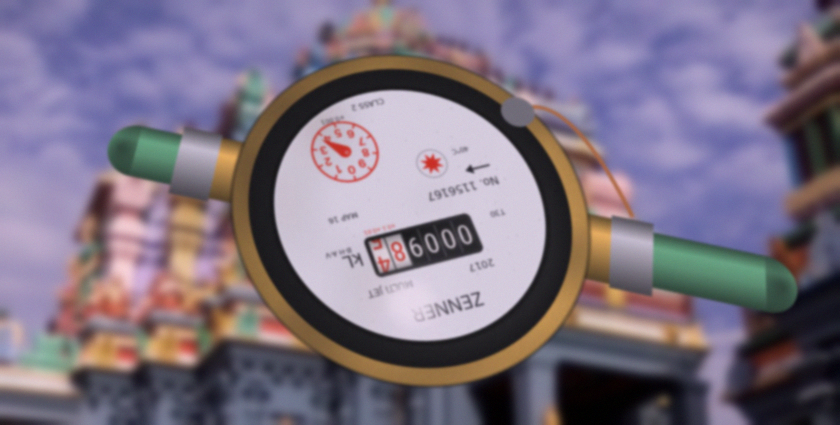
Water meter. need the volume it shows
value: 9.843 kL
